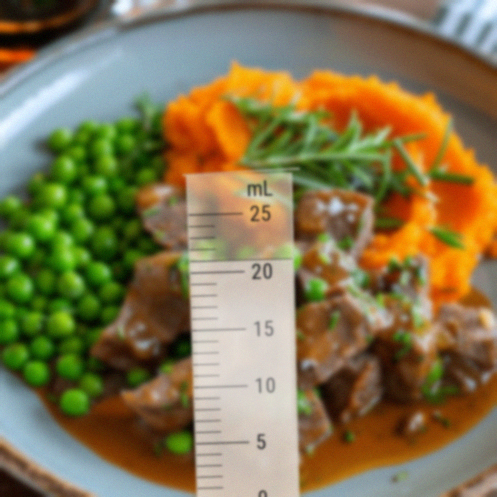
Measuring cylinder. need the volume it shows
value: 21 mL
